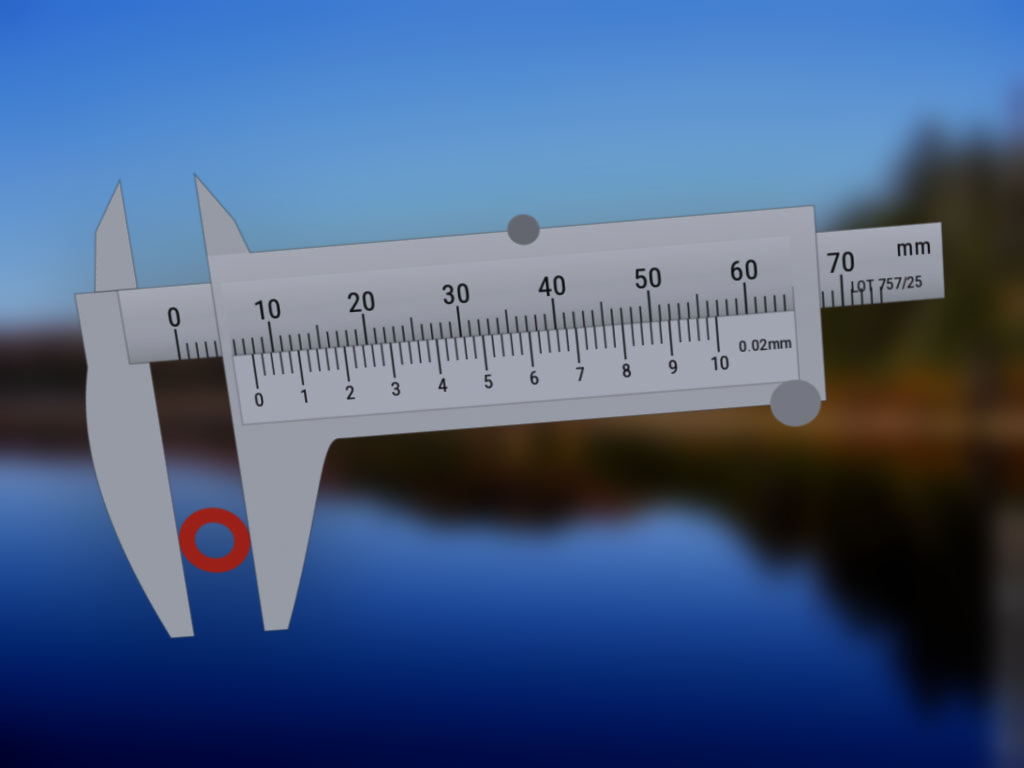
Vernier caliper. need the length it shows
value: 7.8 mm
